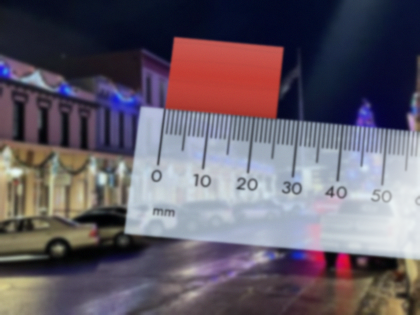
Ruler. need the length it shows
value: 25 mm
